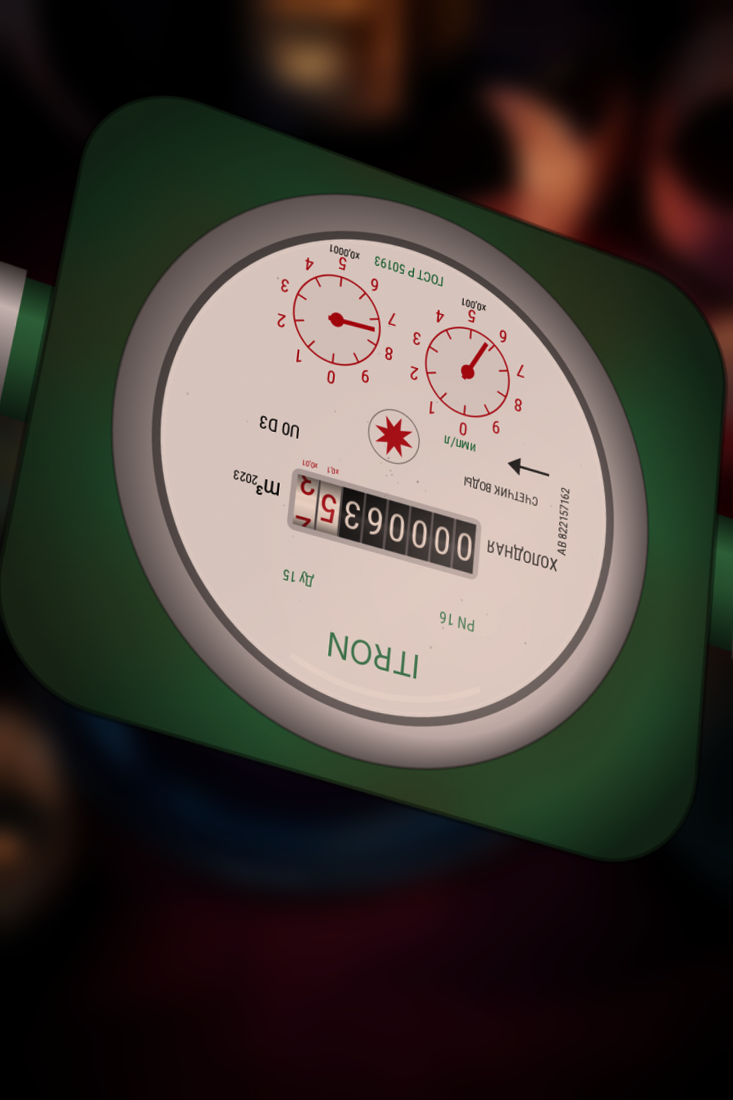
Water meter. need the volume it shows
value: 63.5257 m³
